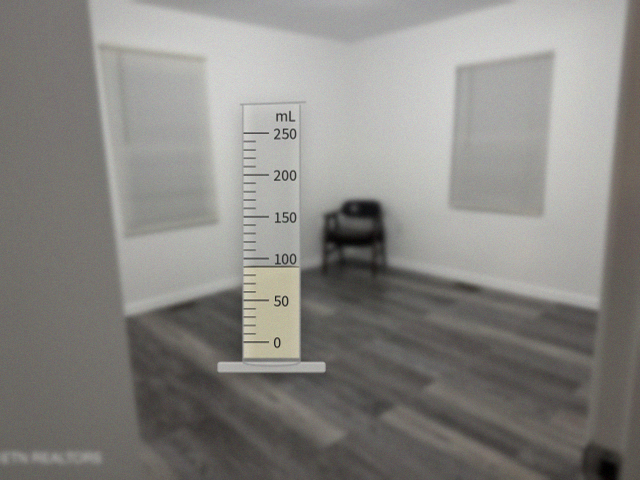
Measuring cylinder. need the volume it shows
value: 90 mL
